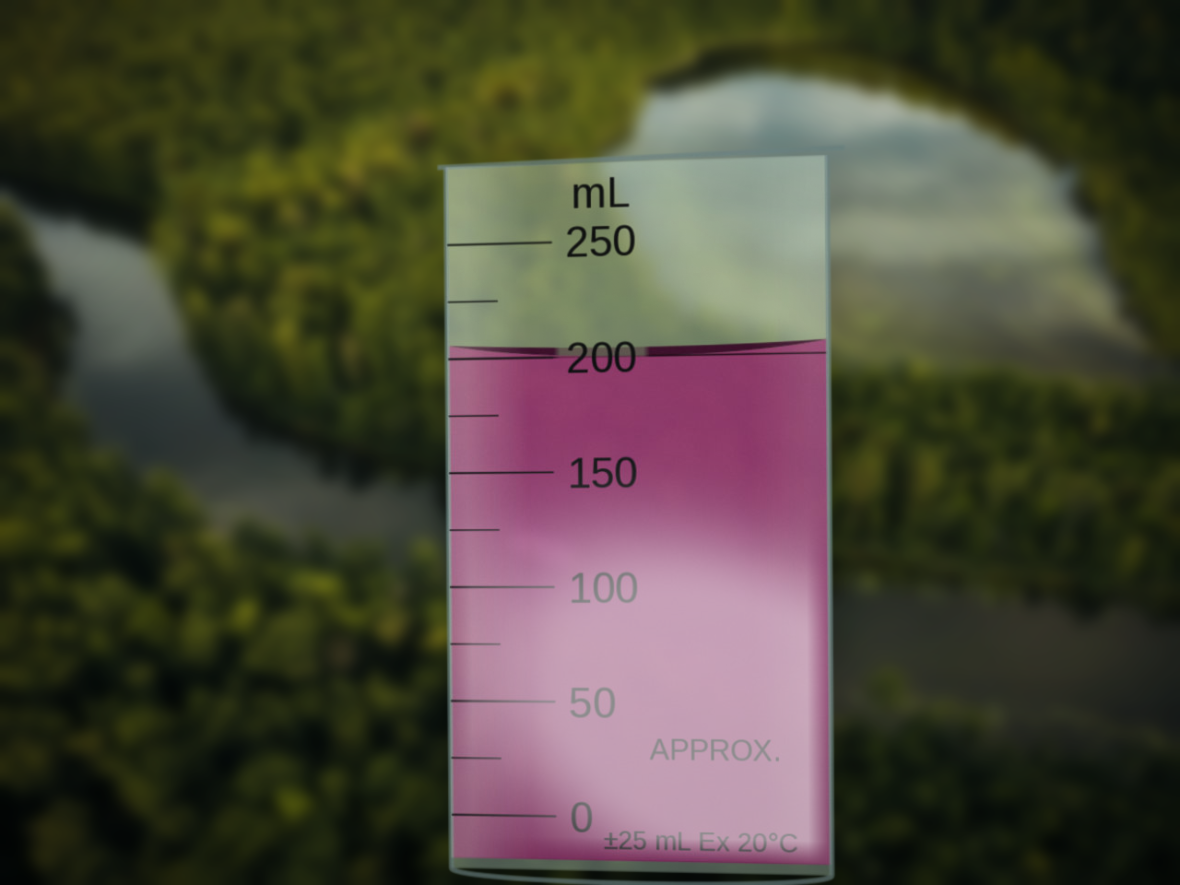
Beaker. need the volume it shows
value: 200 mL
